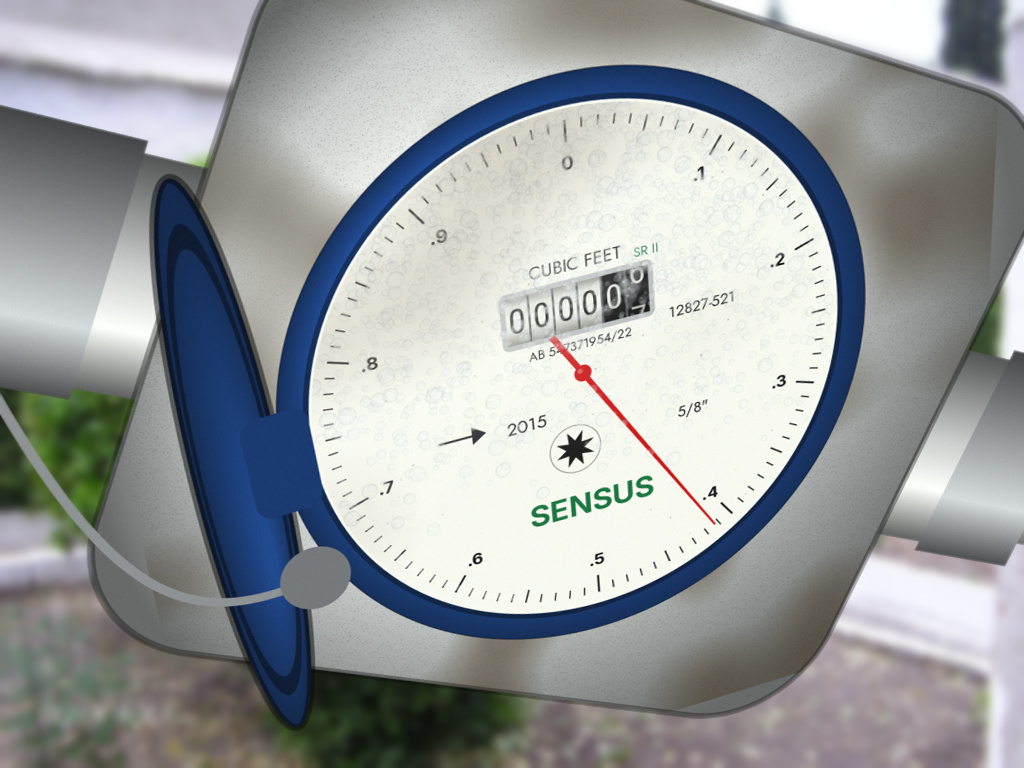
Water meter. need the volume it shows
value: 6.41 ft³
